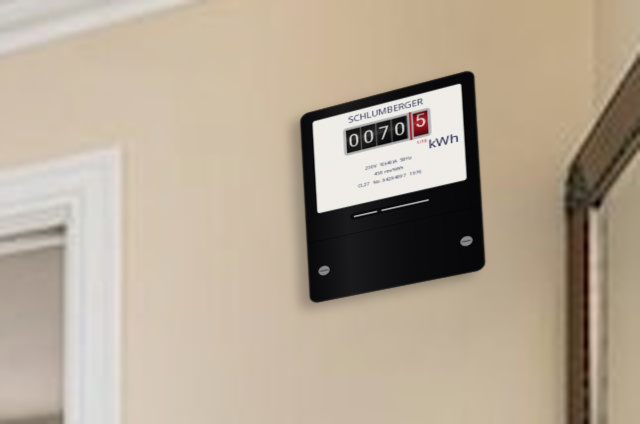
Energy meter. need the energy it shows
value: 70.5 kWh
